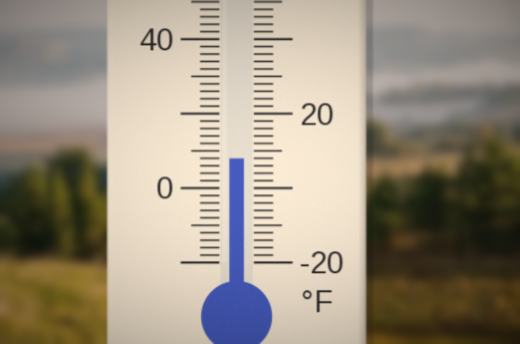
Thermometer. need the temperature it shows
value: 8 °F
